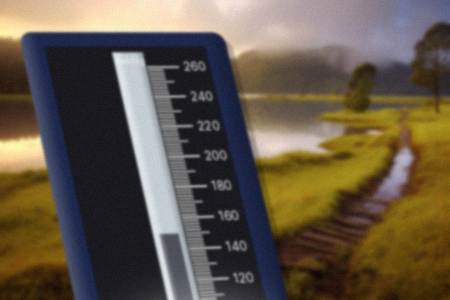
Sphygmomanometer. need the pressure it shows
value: 150 mmHg
